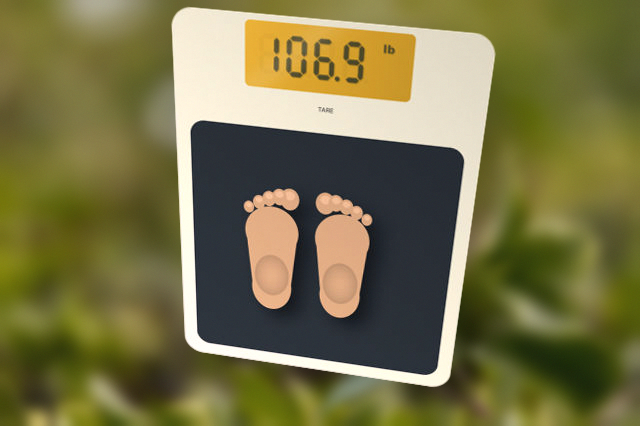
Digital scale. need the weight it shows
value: 106.9 lb
